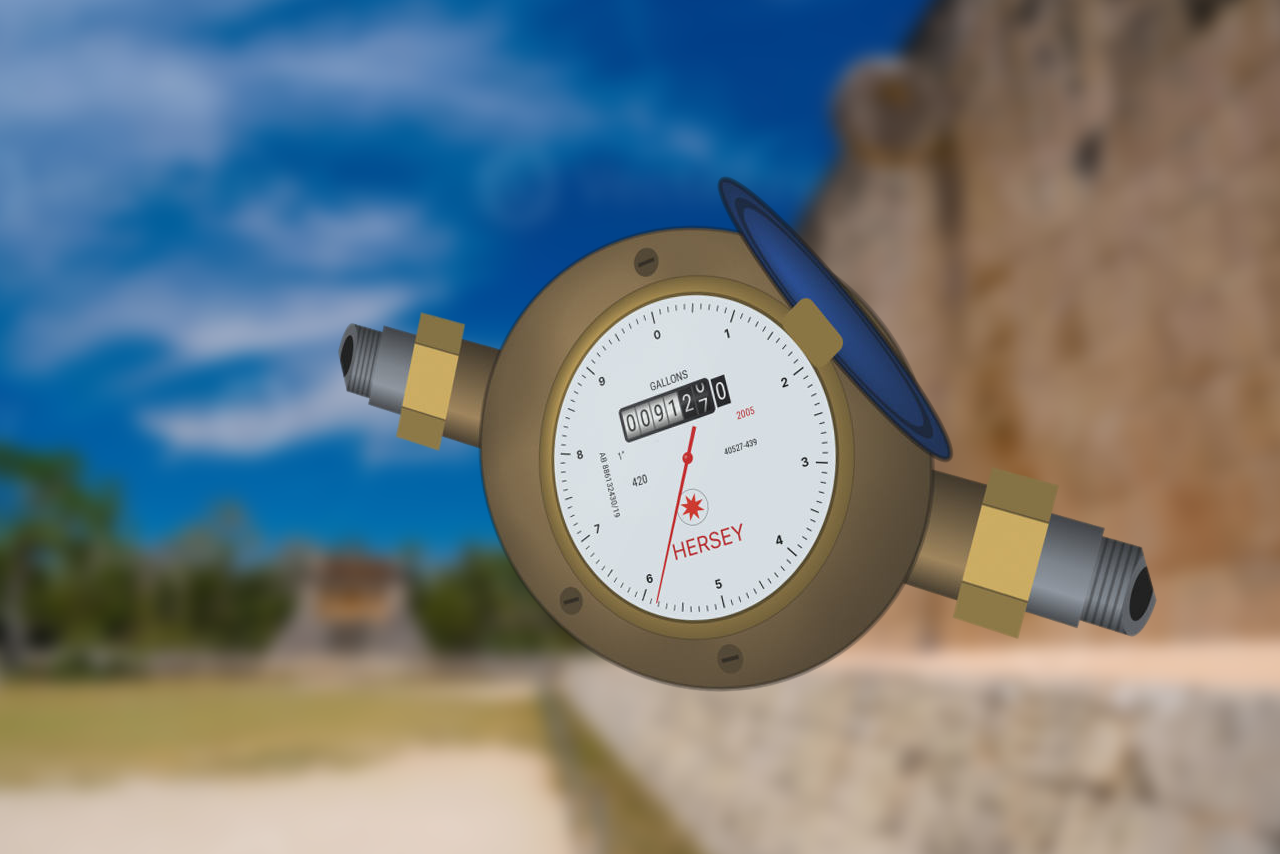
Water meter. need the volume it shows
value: 91265.8 gal
